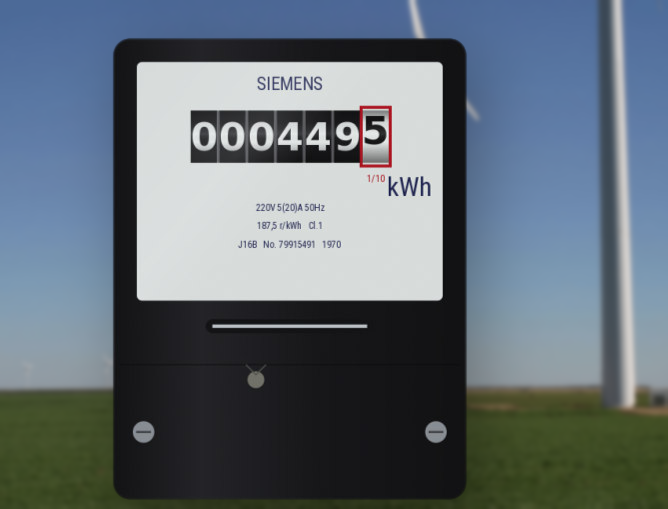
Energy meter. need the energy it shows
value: 449.5 kWh
